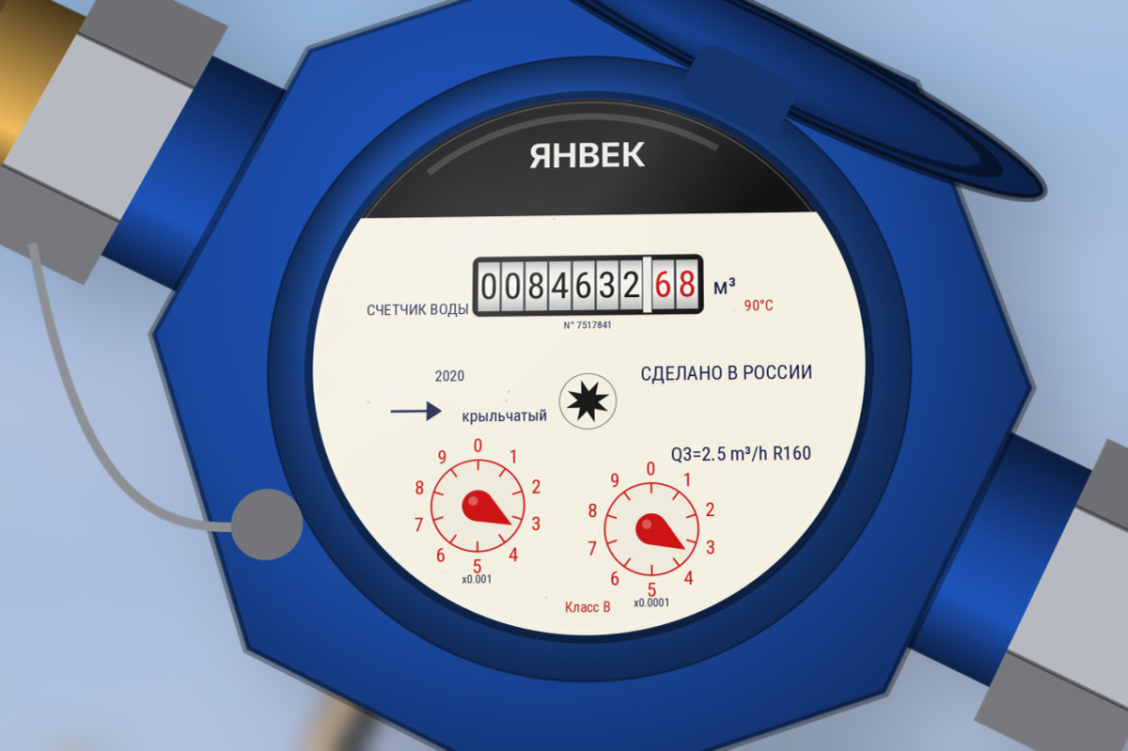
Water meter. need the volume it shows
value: 84632.6833 m³
